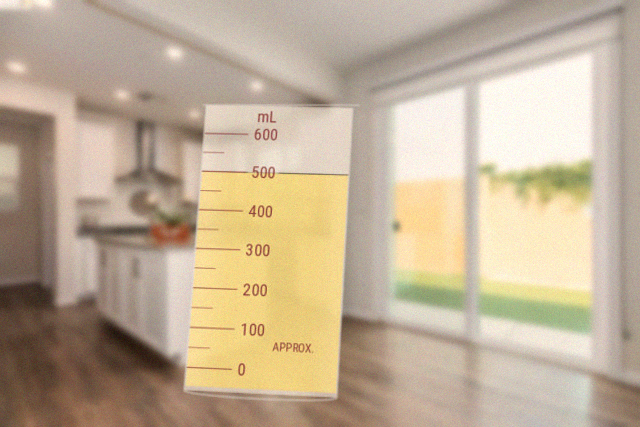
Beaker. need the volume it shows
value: 500 mL
